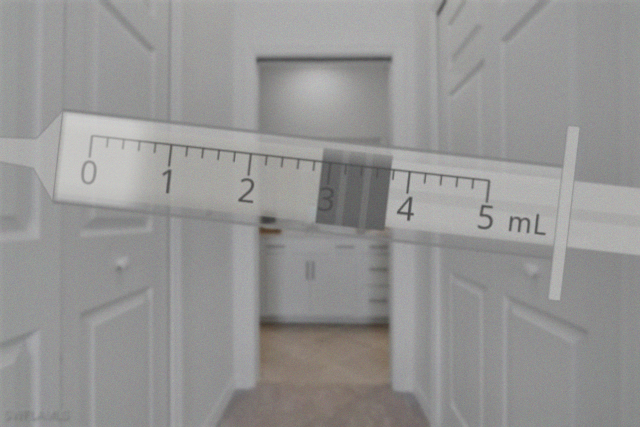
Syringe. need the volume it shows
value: 2.9 mL
